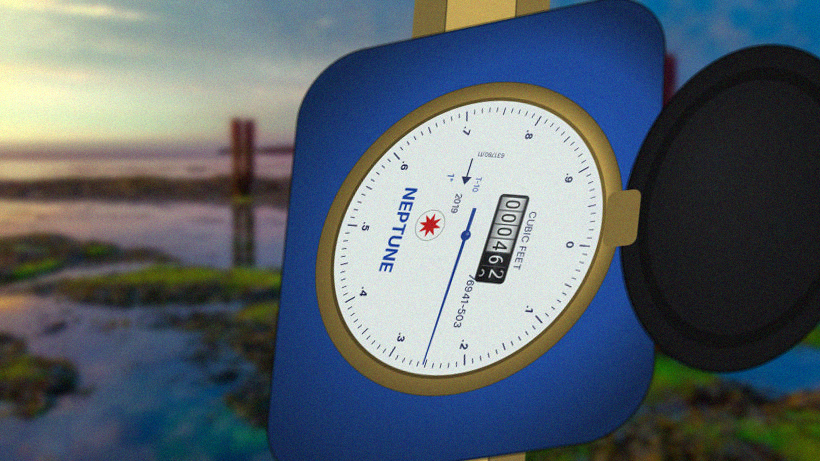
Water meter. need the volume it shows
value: 462.25 ft³
